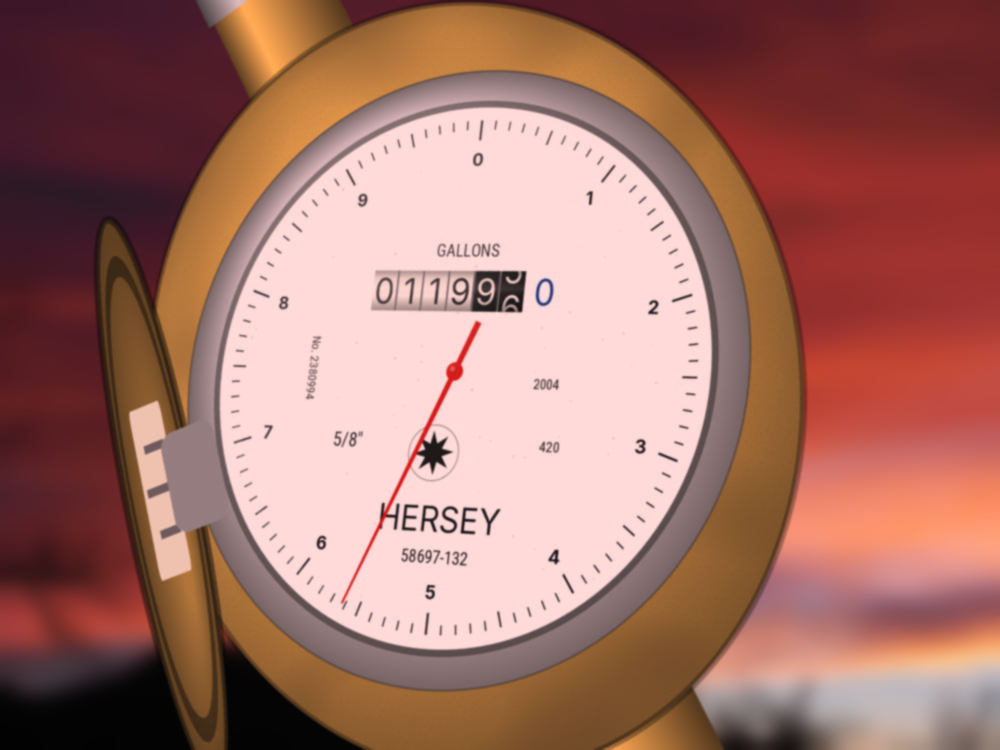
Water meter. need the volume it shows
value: 119955.6 gal
